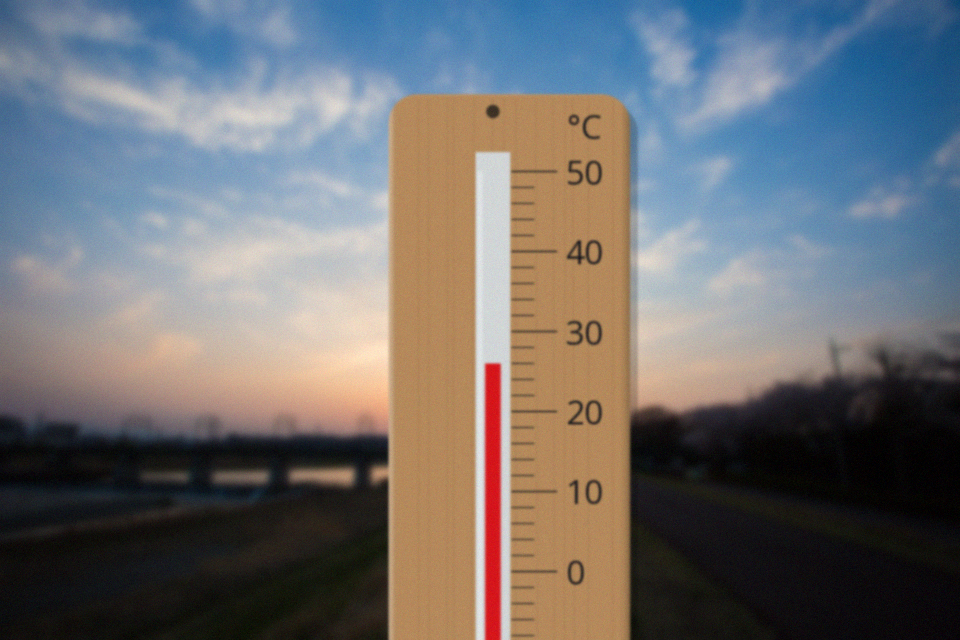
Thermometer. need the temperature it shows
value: 26 °C
